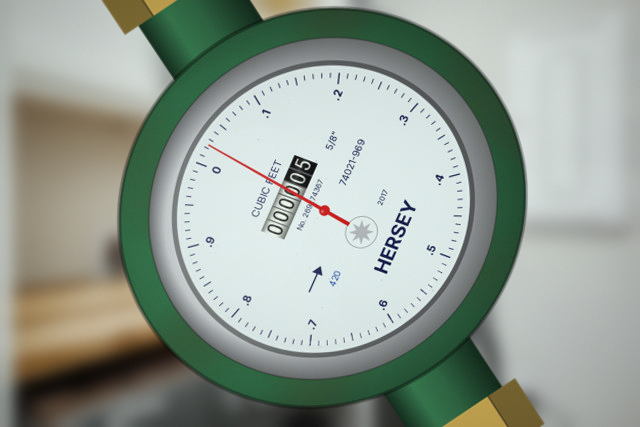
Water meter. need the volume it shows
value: 5.02 ft³
